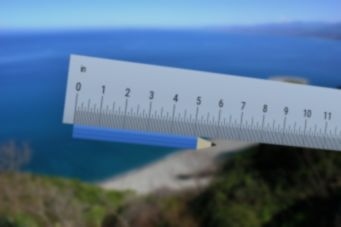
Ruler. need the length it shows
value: 6 in
